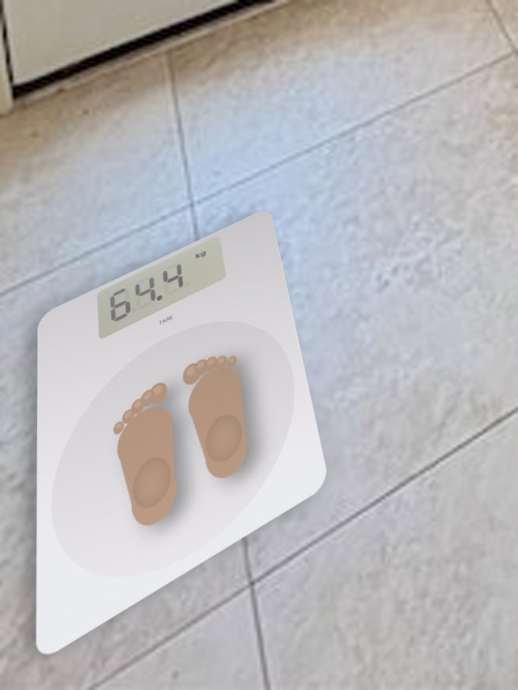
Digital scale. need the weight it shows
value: 64.4 kg
